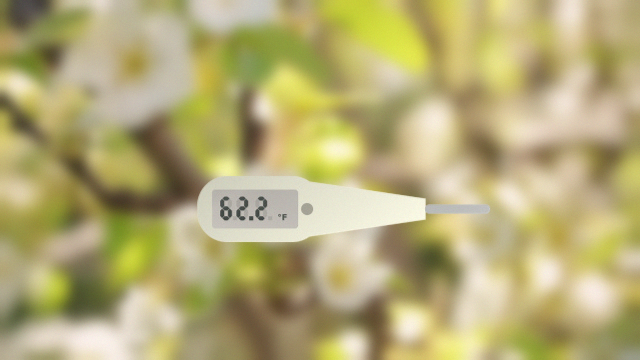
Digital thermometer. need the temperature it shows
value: 62.2 °F
